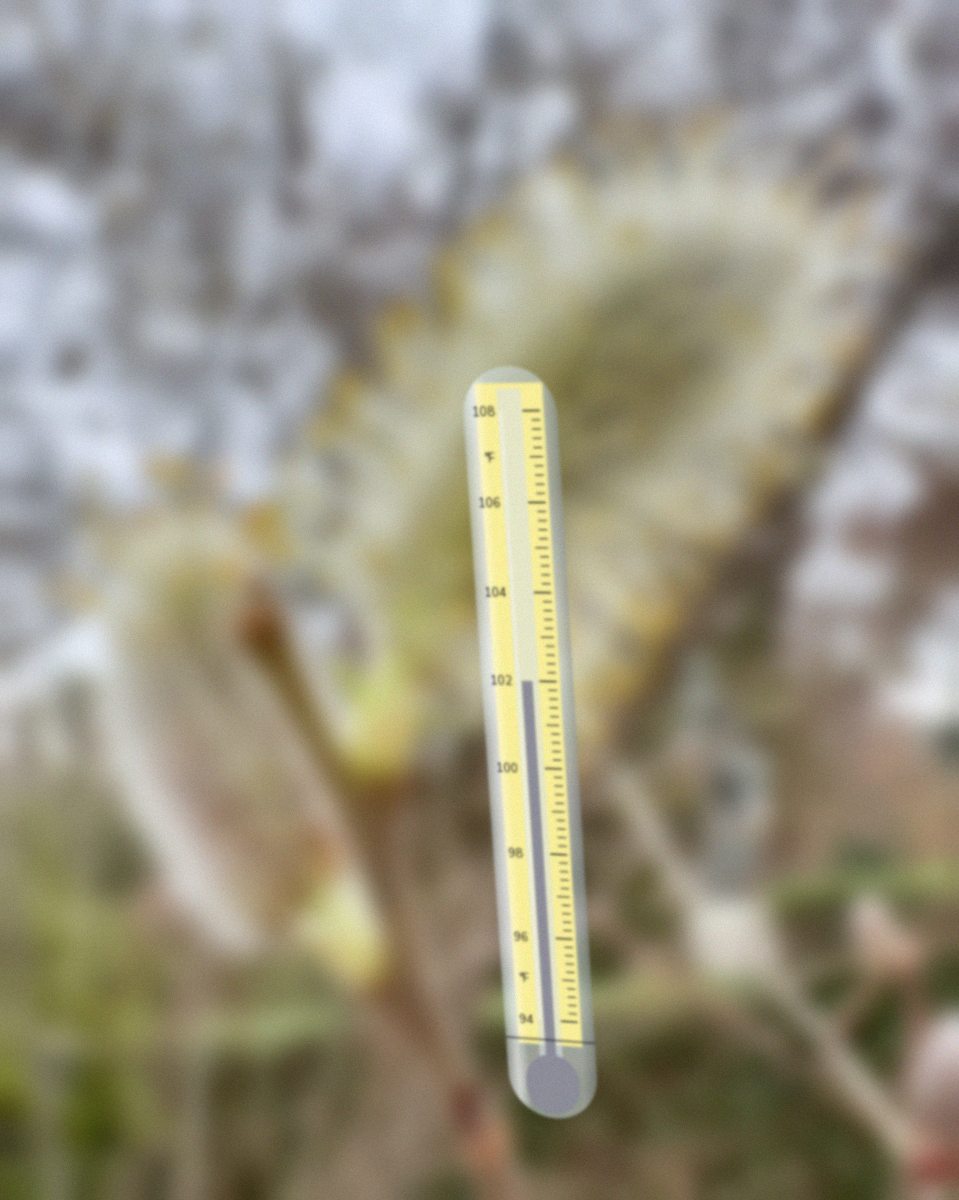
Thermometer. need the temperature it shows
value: 102 °F
